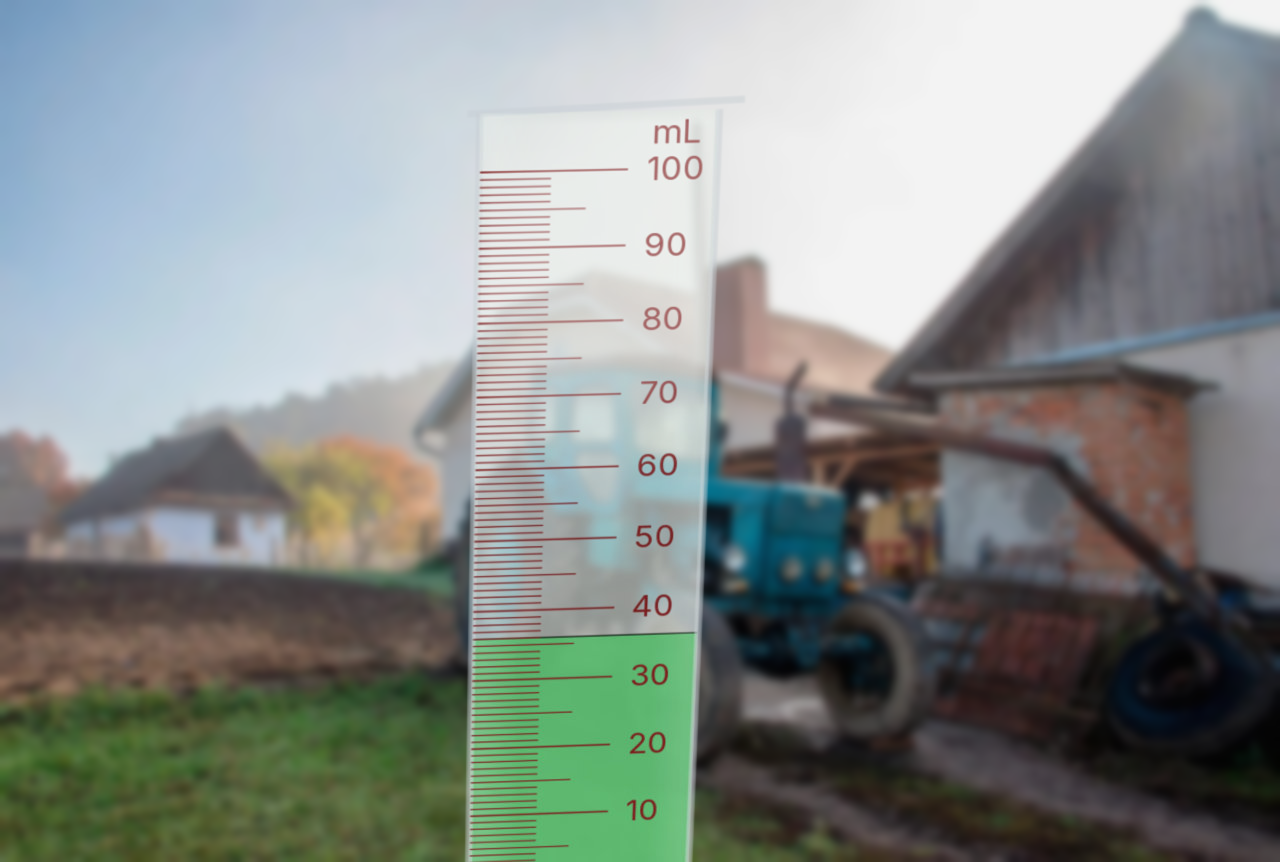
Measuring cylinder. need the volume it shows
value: 36 mL
